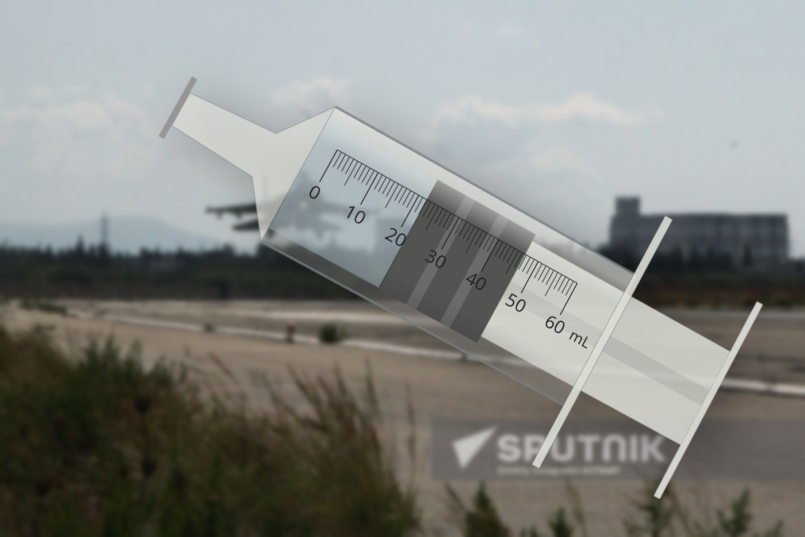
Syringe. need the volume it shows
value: 22 mL
